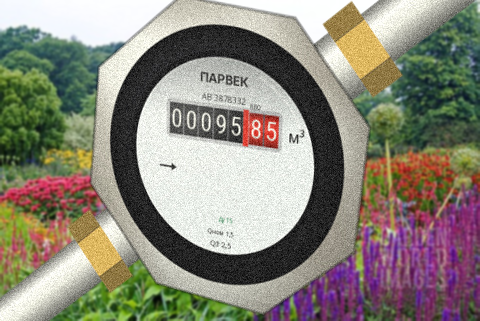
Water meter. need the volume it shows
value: 95.85 m³
